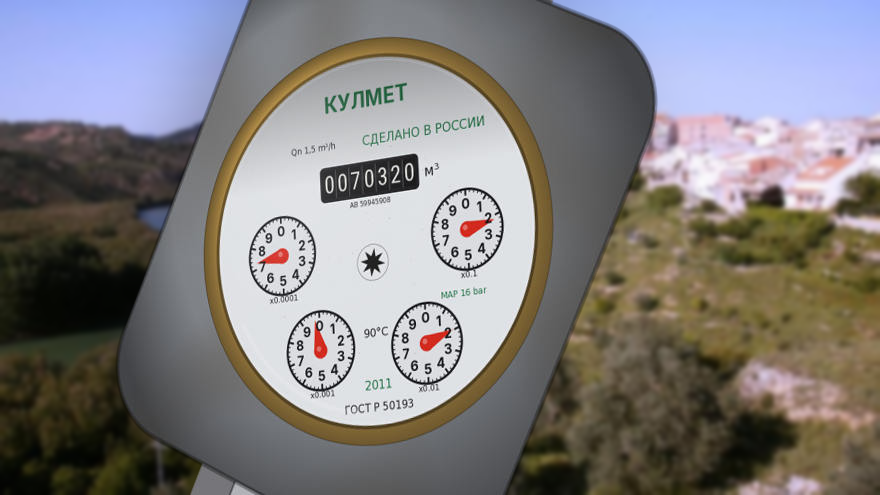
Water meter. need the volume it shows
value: 70320.2197 m³
